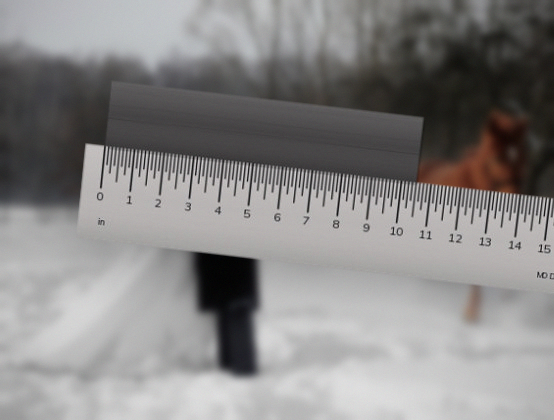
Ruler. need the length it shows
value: 10.5 in
